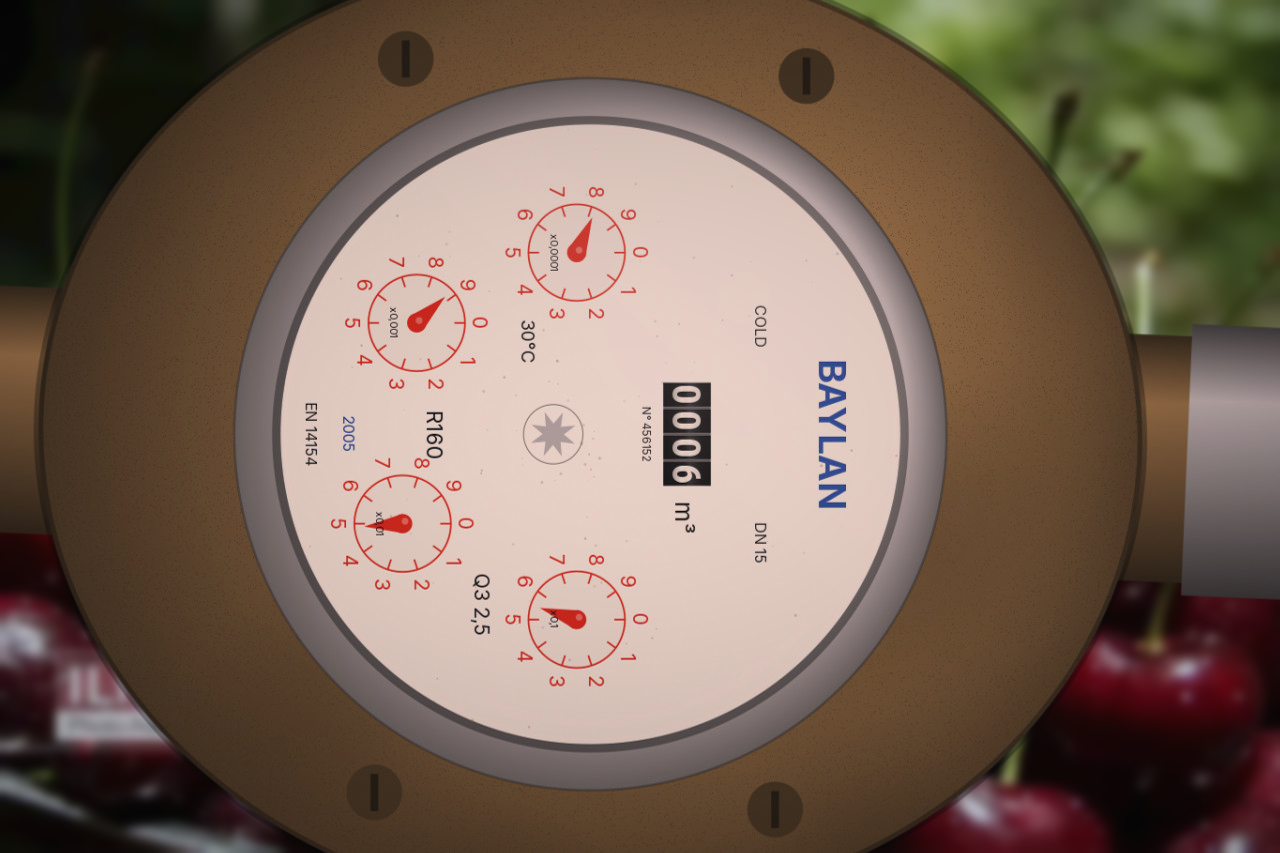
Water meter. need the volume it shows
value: 6.5488 m³
